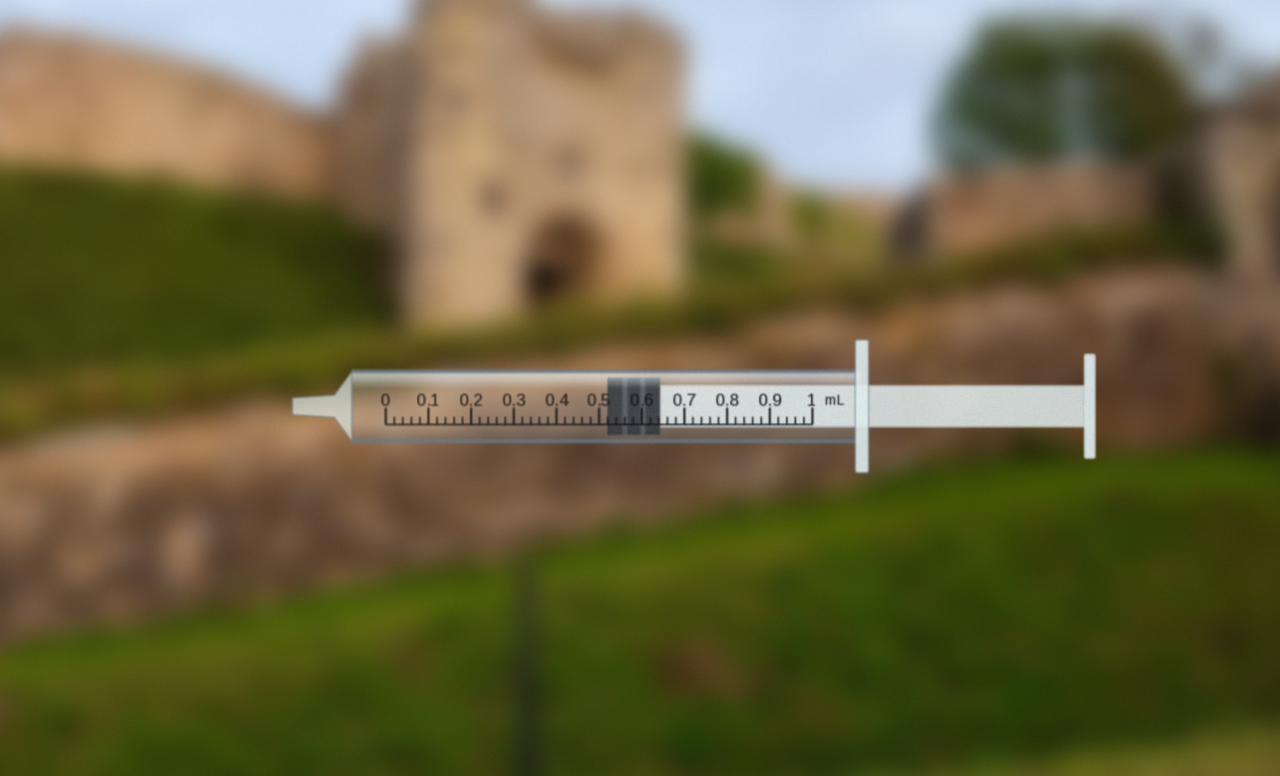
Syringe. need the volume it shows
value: 0.52 mL
